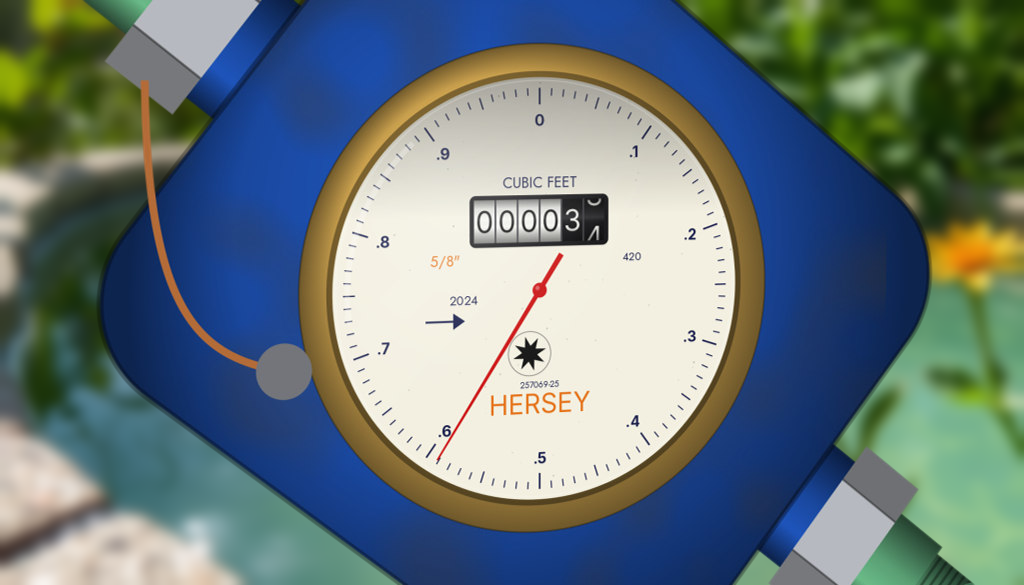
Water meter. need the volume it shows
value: 33.59 ft³
